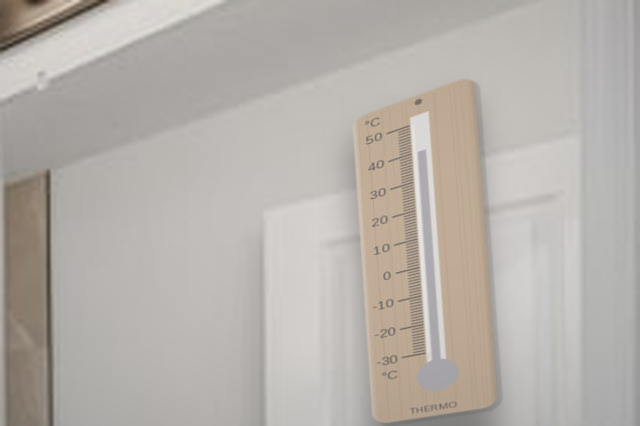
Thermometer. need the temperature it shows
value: 40 °C
